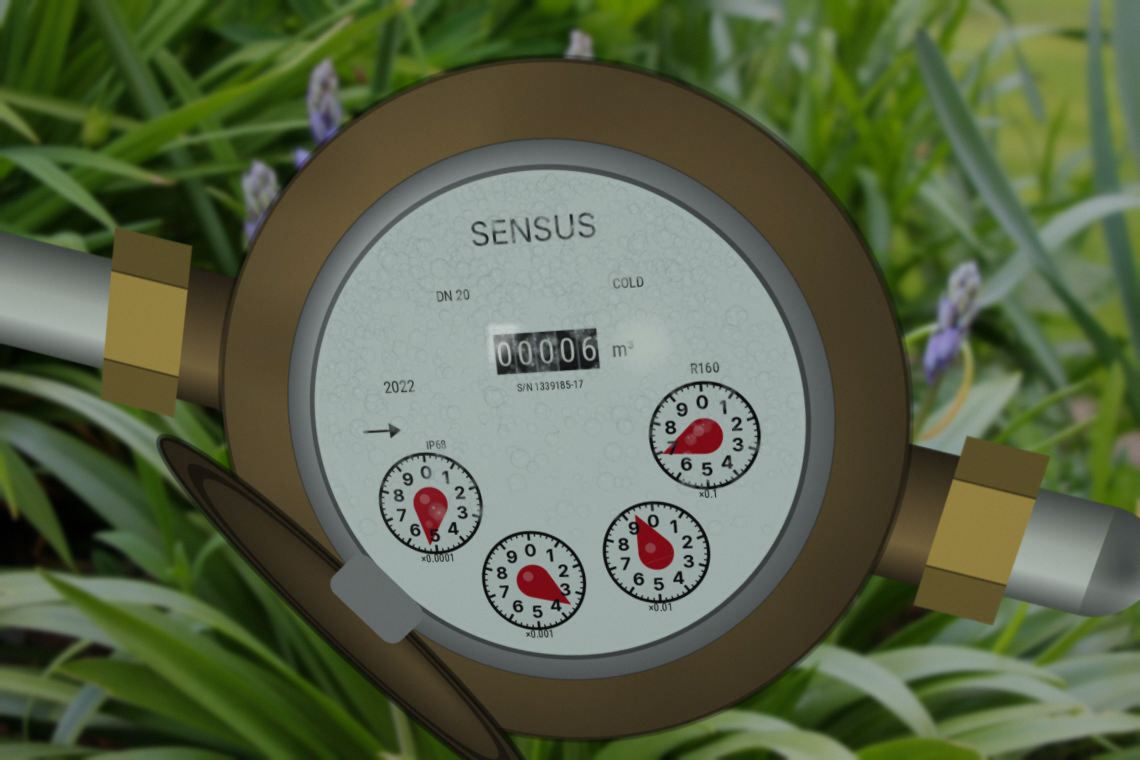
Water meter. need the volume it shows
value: 6.6935 m³
